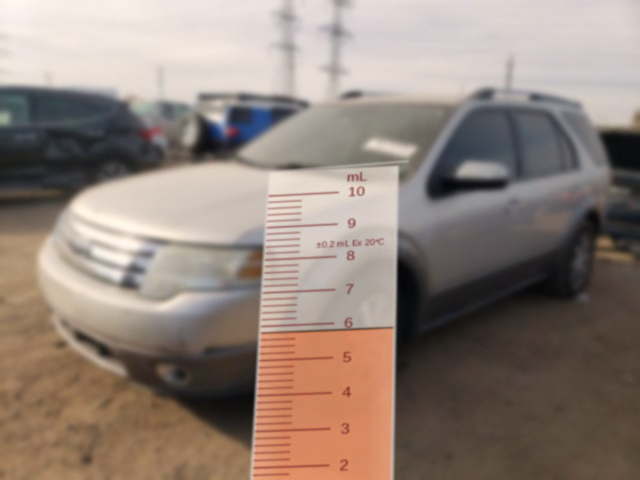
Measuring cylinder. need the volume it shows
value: 5.8 mL
